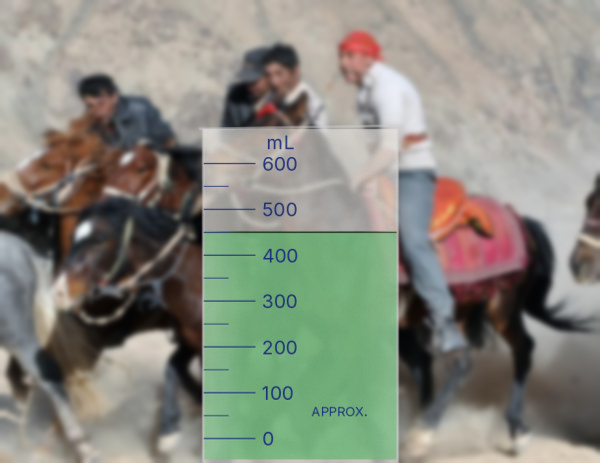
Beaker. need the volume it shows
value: 450 mL
